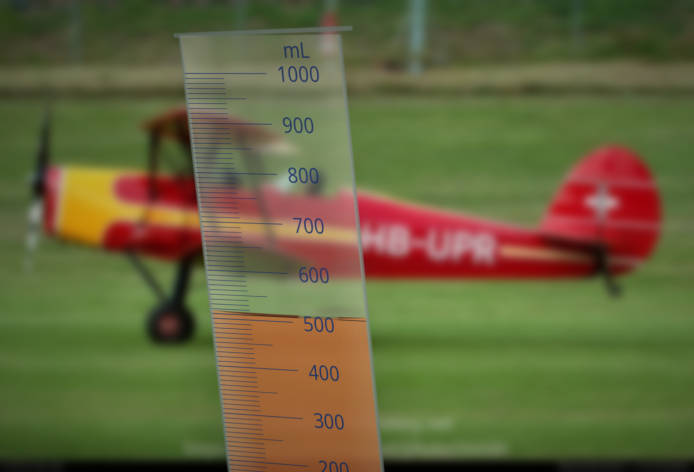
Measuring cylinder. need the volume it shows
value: 510 mL
